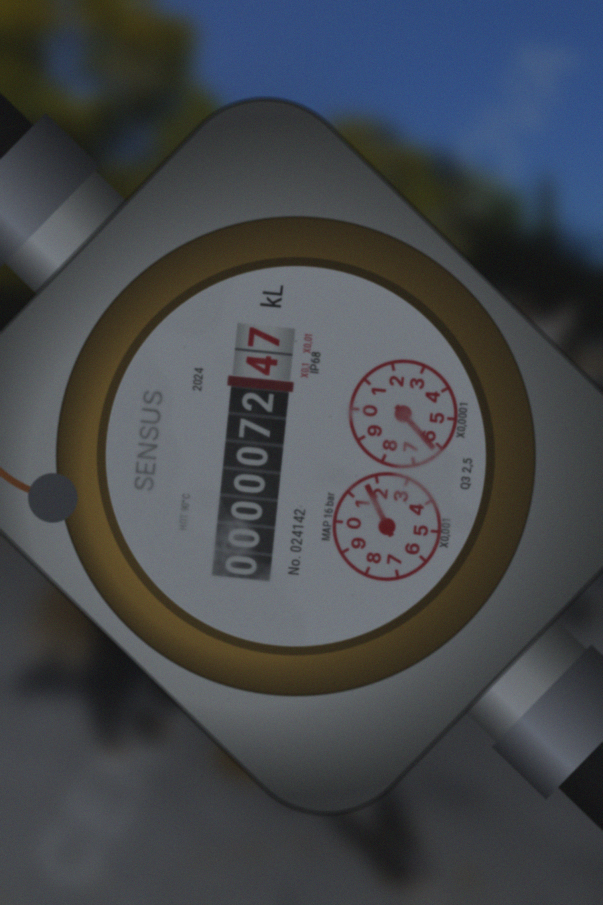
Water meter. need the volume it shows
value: 72.4716 kL
